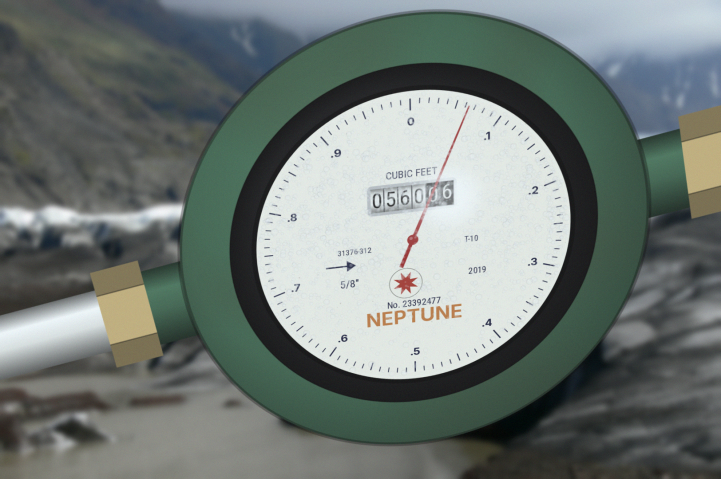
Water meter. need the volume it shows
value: 56006.06 ft³
